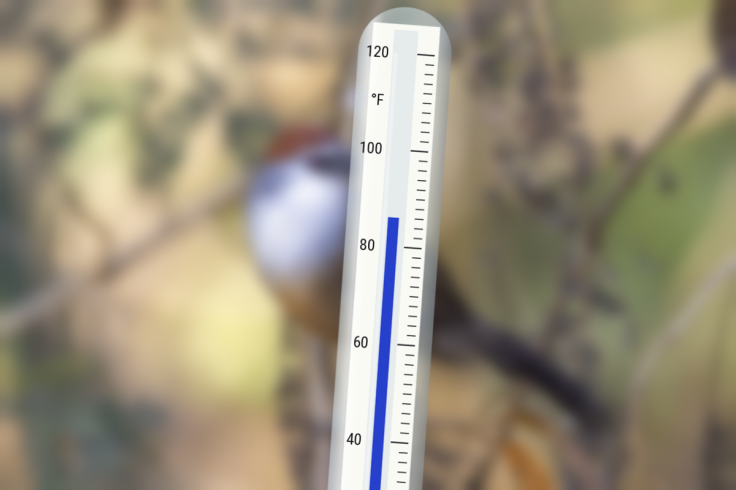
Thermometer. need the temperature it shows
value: 86 °F
